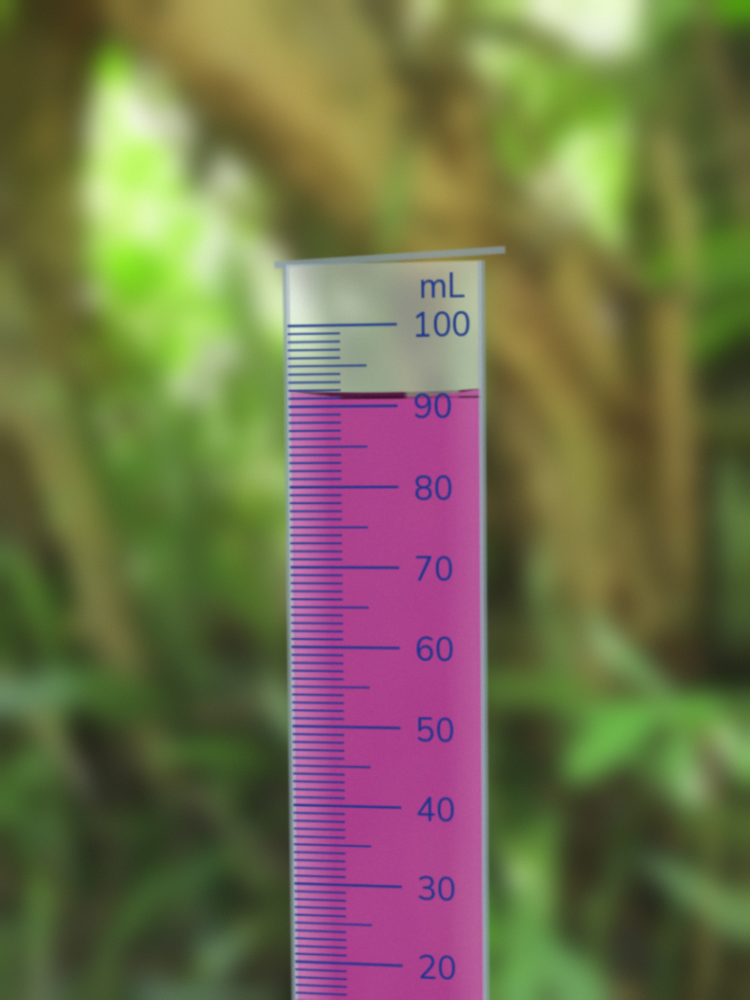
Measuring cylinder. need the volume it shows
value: 91 mL
